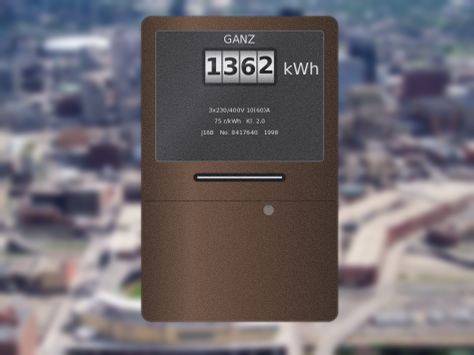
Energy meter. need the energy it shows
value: 1362 kWh
